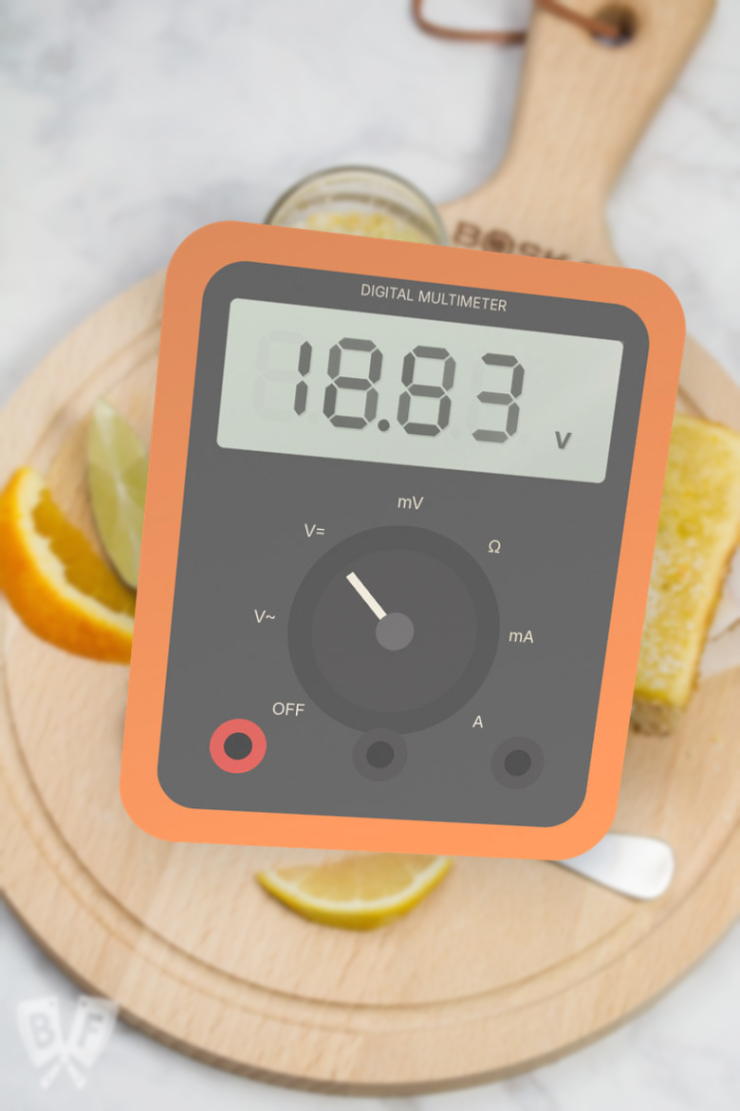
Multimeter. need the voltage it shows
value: 18.83 V
